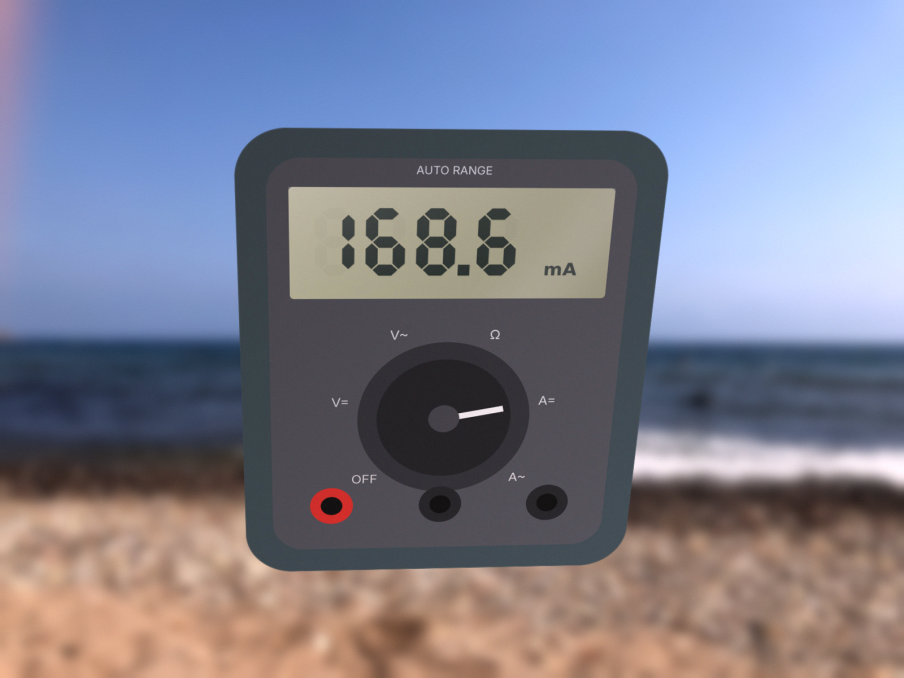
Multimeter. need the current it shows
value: 168.6 mA
